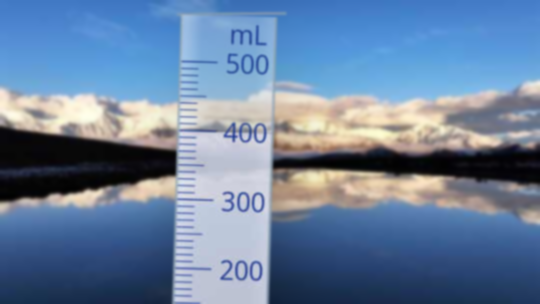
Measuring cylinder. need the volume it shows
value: 400 mL
